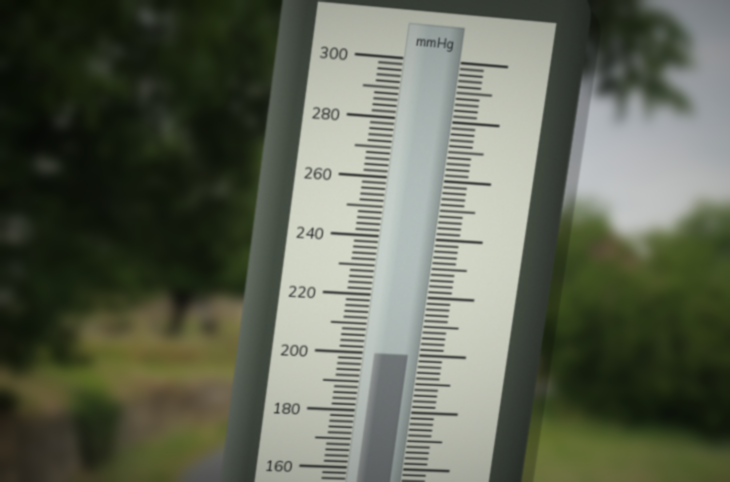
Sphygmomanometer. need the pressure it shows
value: 200 mmHg
